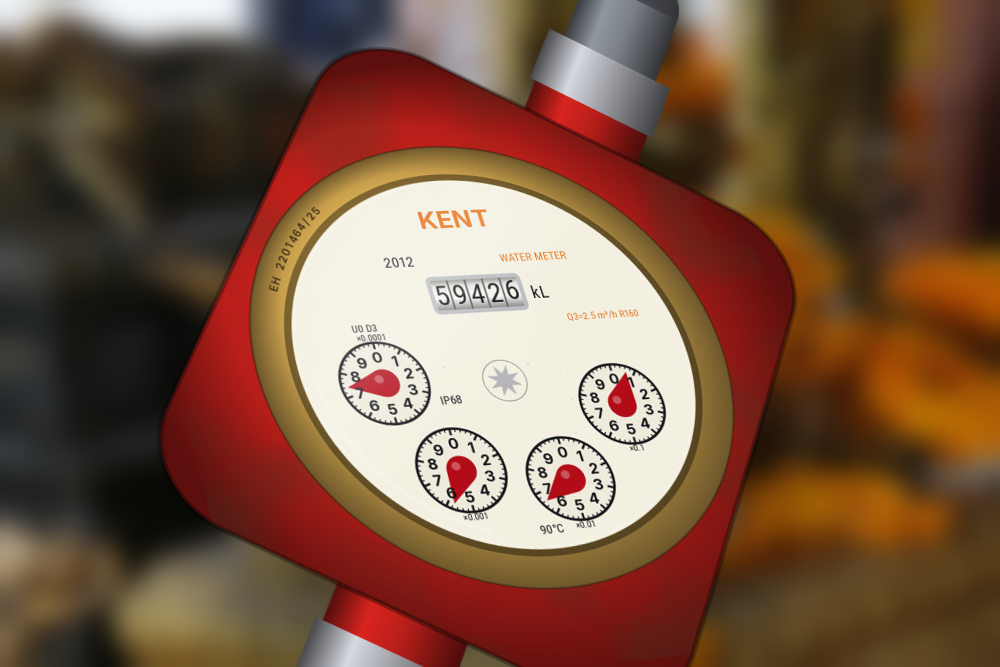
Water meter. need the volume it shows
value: 59426.0657 kL
